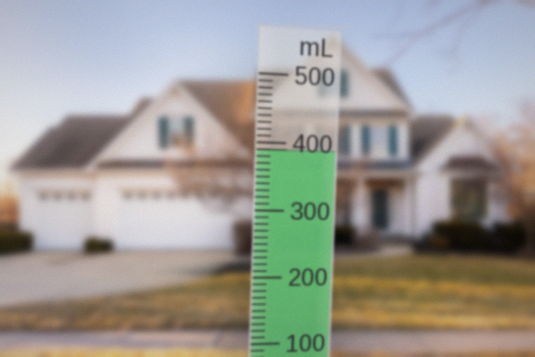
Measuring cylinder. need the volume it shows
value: 390 mL
